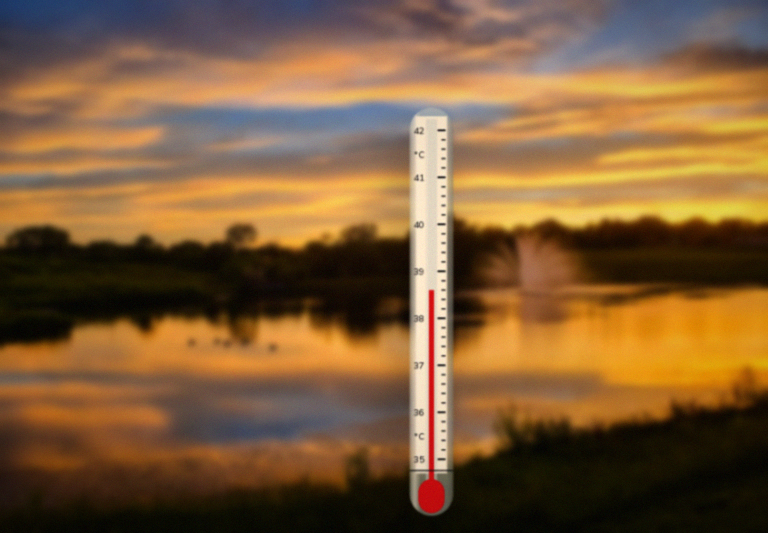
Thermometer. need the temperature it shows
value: 38.6 °C
